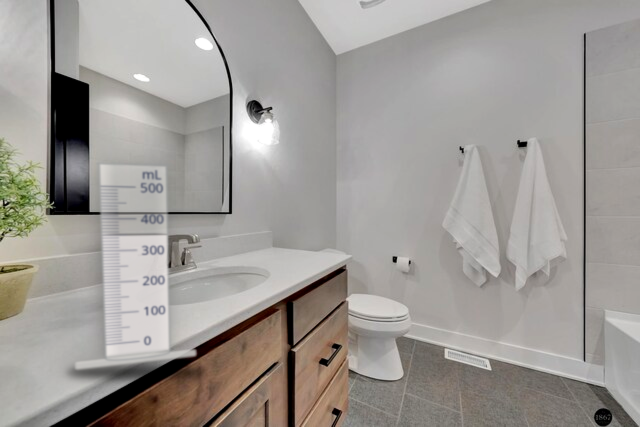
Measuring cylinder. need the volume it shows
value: 350 mL
